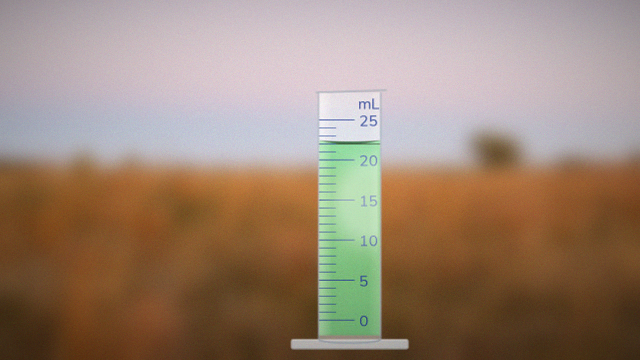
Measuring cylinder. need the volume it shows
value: 22 mL
